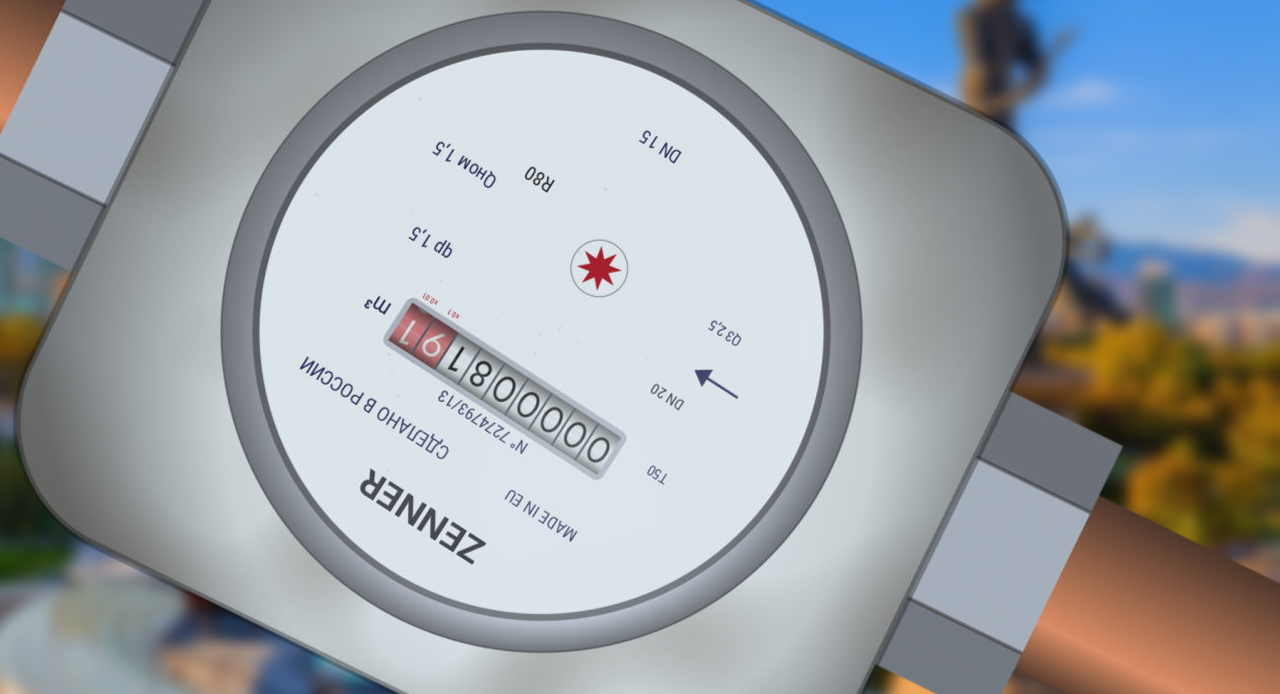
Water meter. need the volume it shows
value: 81.91 m³
